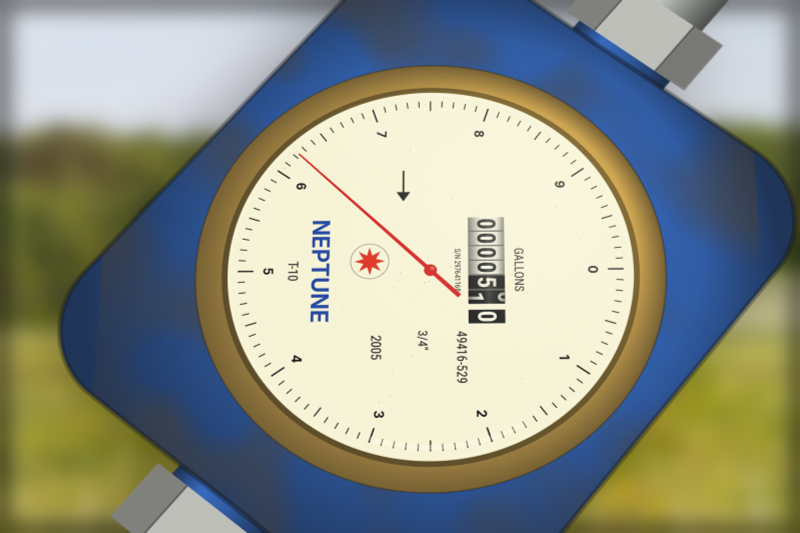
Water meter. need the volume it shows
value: 506.2 gal
